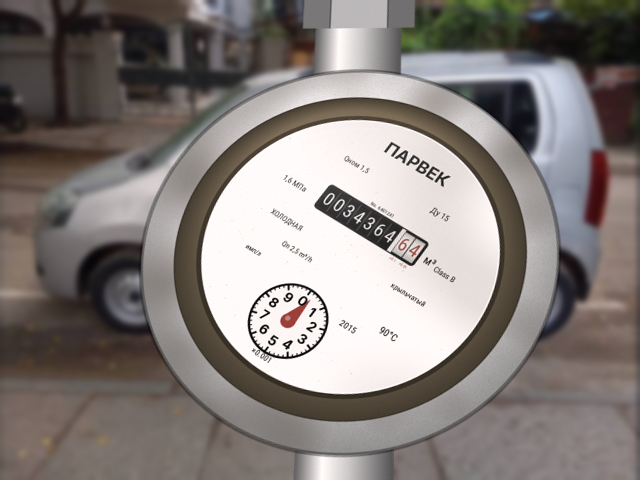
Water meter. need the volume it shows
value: 34364.640 m³
